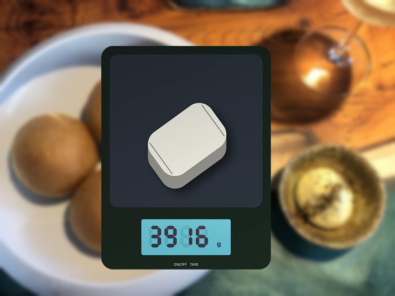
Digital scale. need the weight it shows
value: 3916 g
